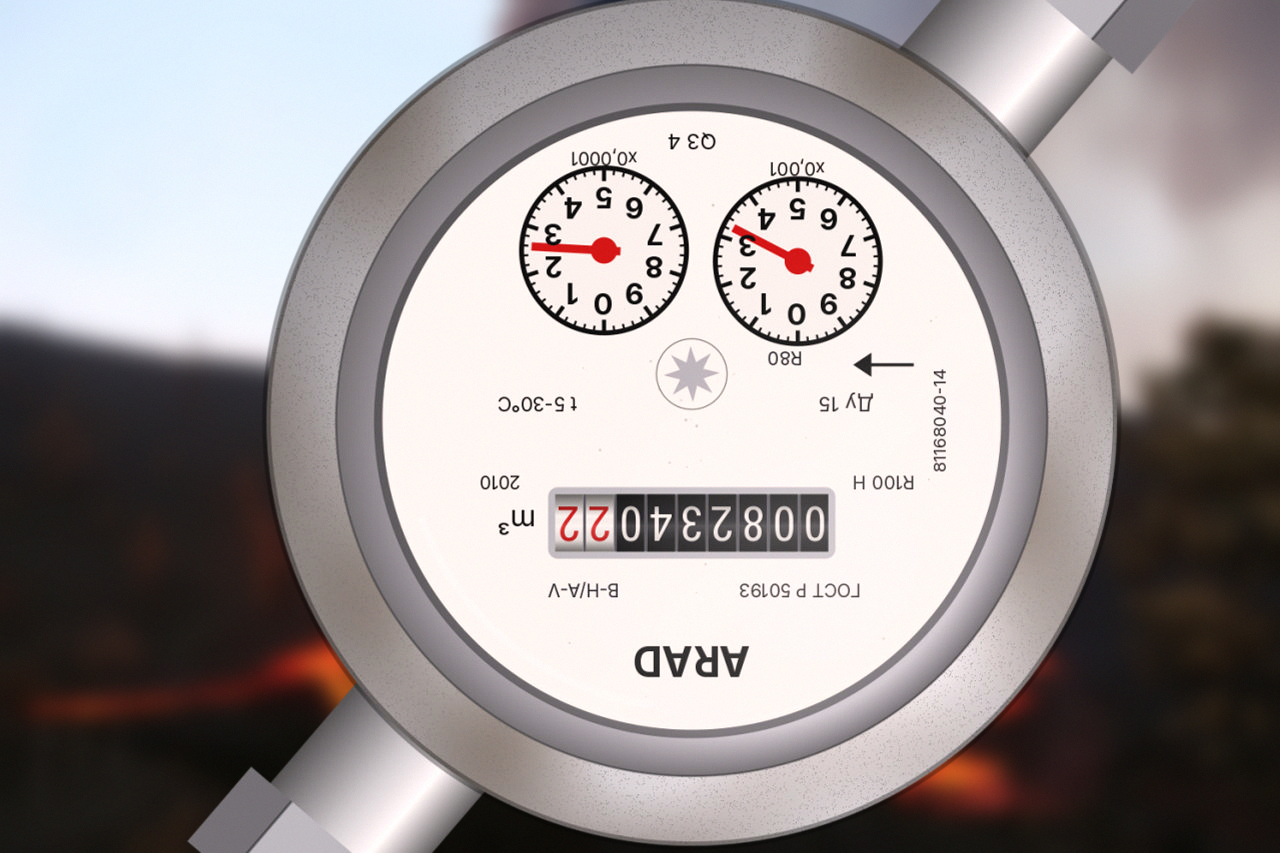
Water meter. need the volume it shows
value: 82340.2232 m³
